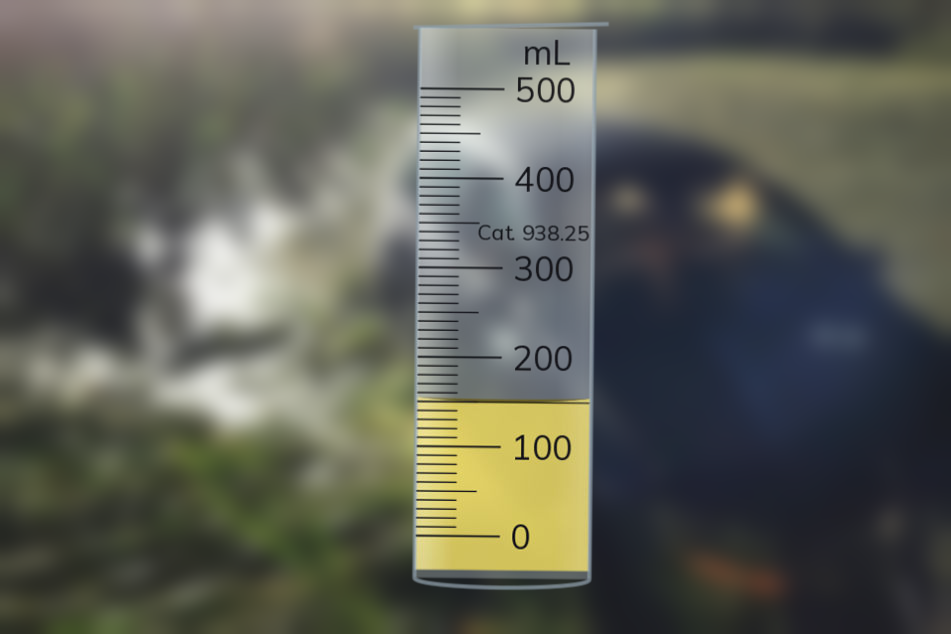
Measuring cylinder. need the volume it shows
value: 150 mL
